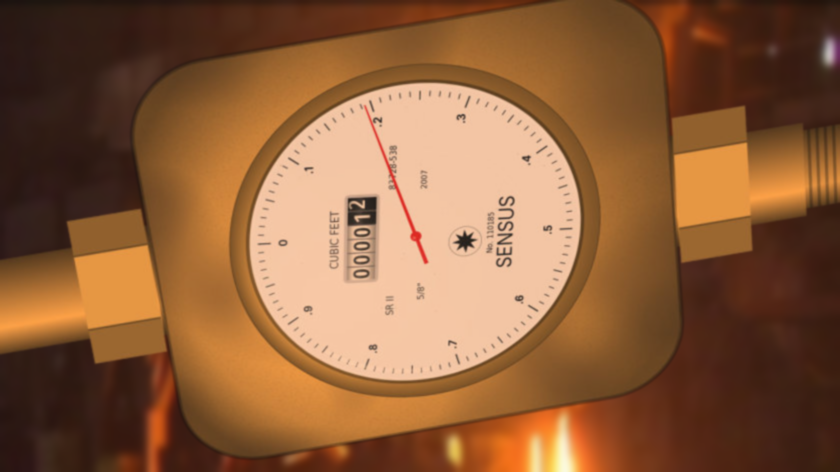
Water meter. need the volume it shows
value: 12.19 ft³
